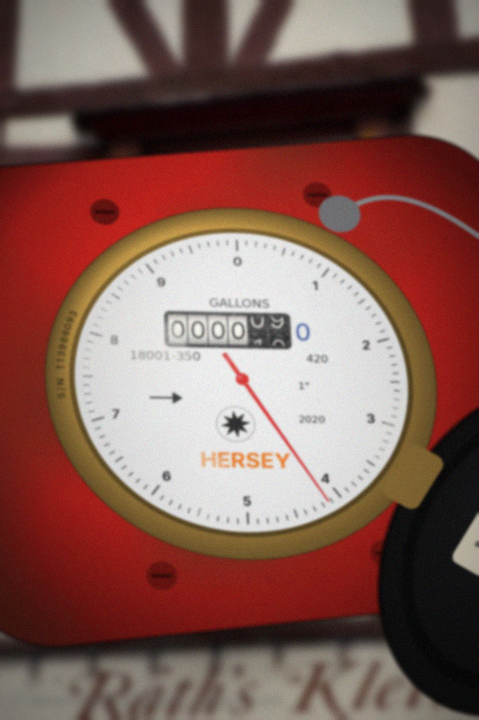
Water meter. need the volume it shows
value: 94.1 gal
